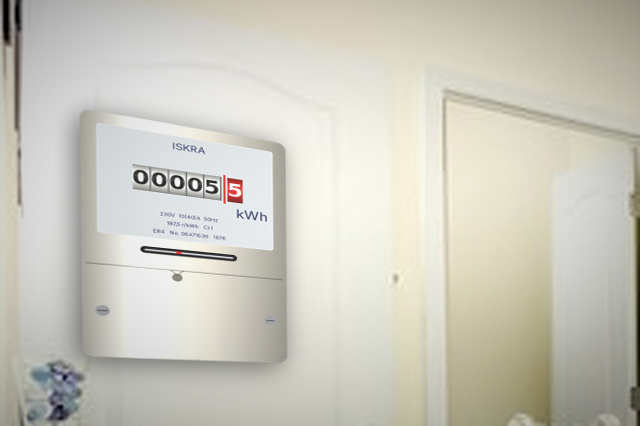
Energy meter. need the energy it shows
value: 5.5 kWh
